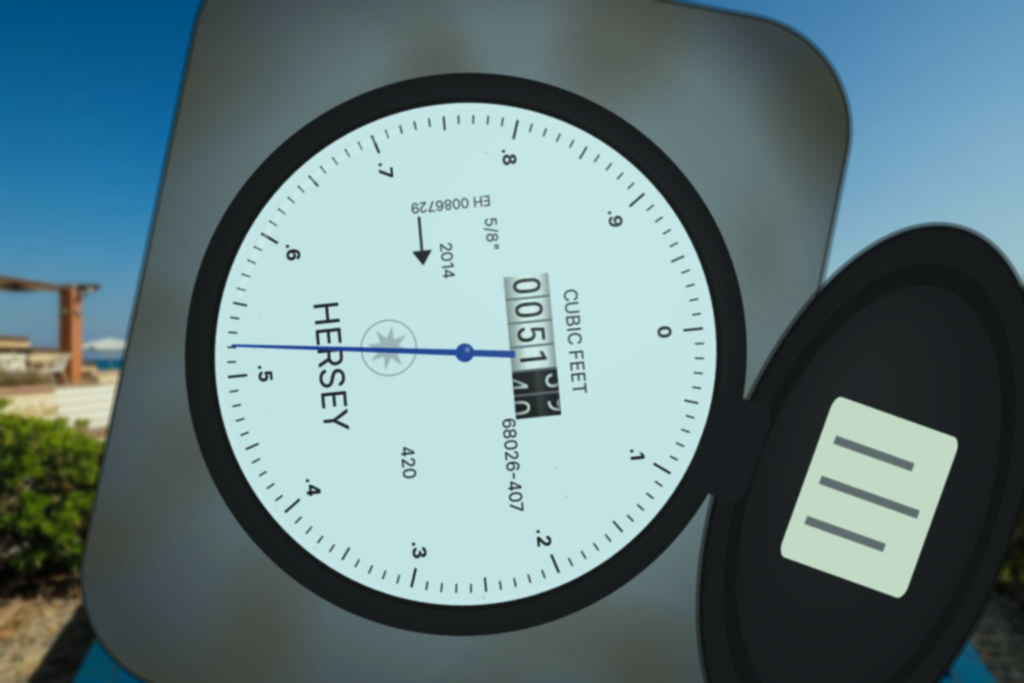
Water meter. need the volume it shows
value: 5139.52 ft³
